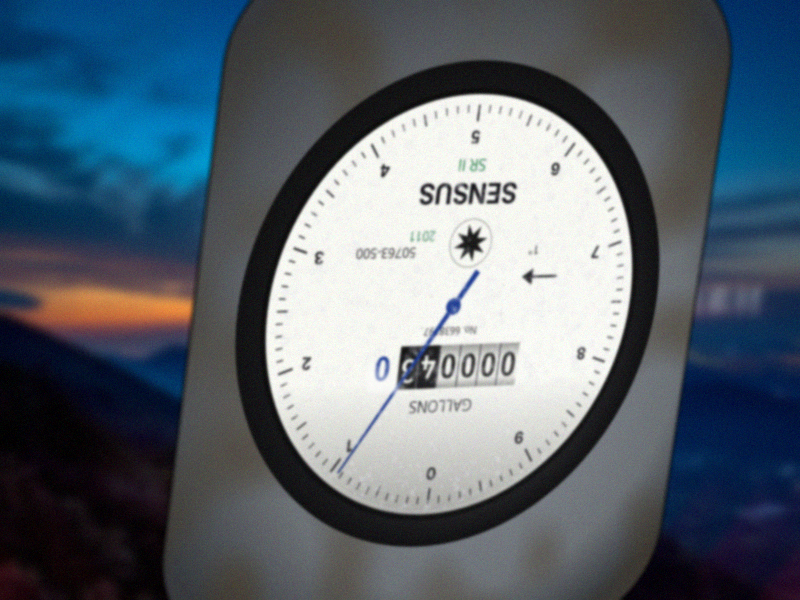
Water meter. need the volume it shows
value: 430.9 gal
